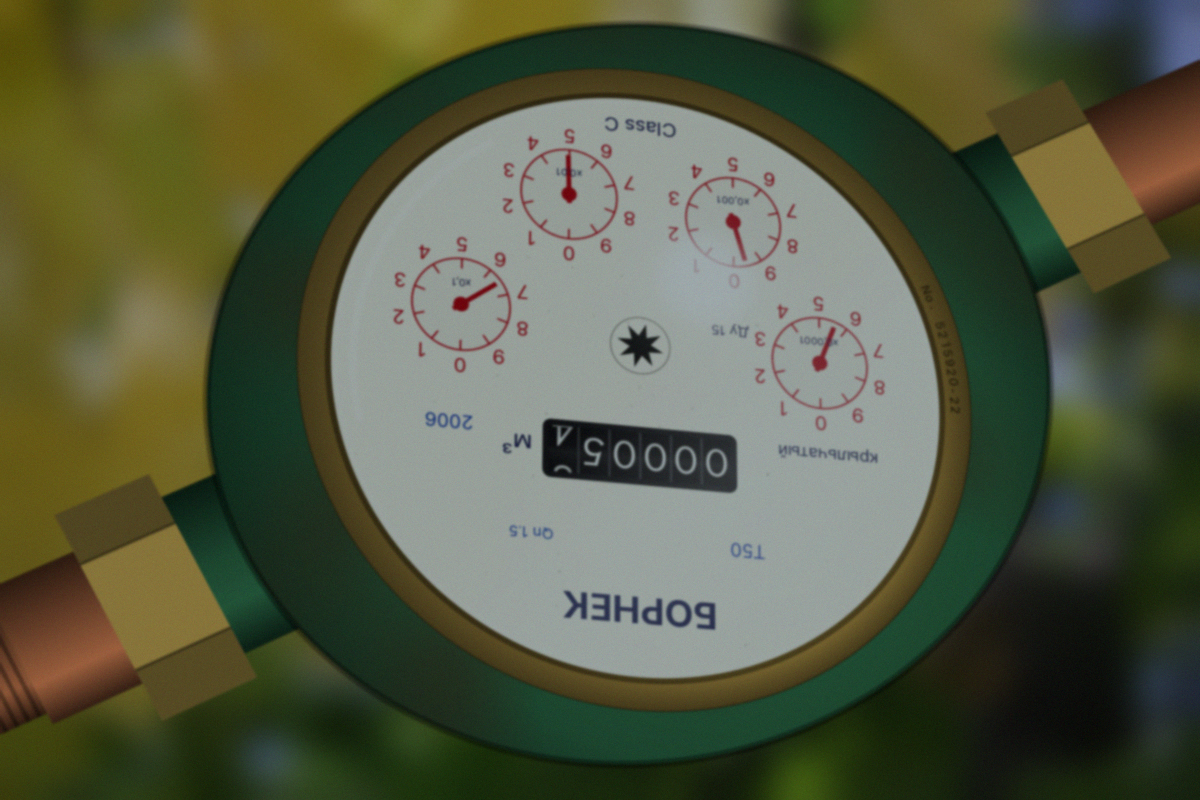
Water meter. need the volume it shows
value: 53.6495 m³
